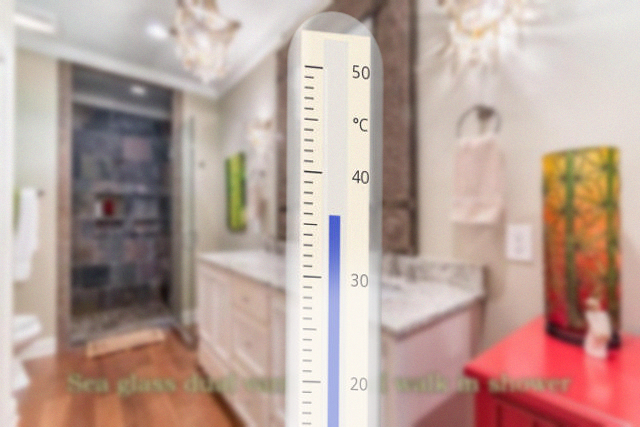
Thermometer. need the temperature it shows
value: 36 °C
